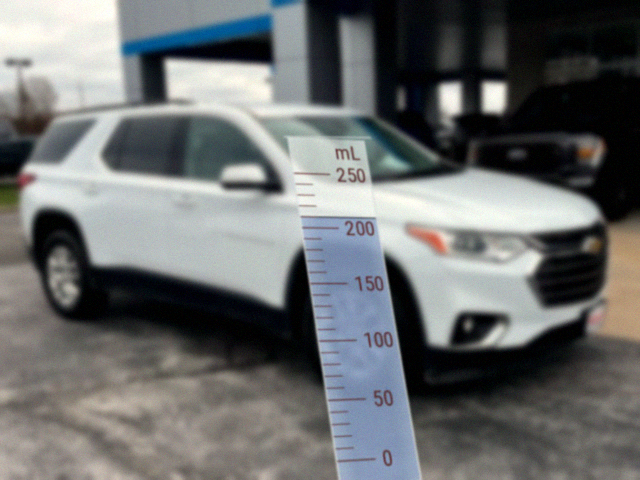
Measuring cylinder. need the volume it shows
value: 210 mL
